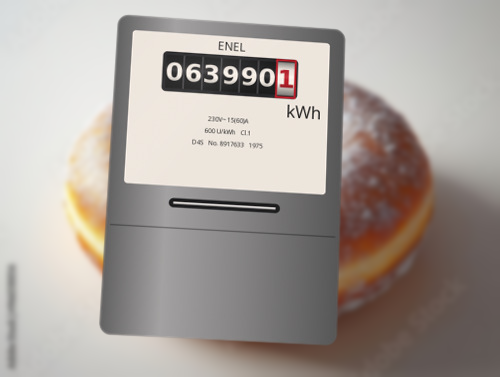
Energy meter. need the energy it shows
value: 63990.1 kWh
